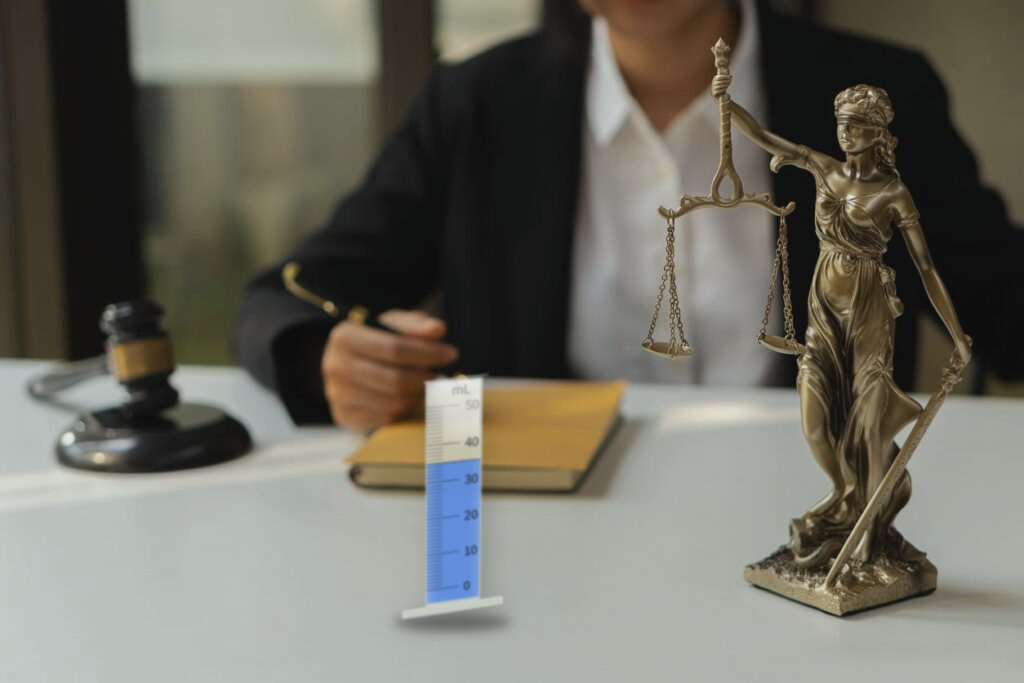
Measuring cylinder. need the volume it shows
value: 35 mL
